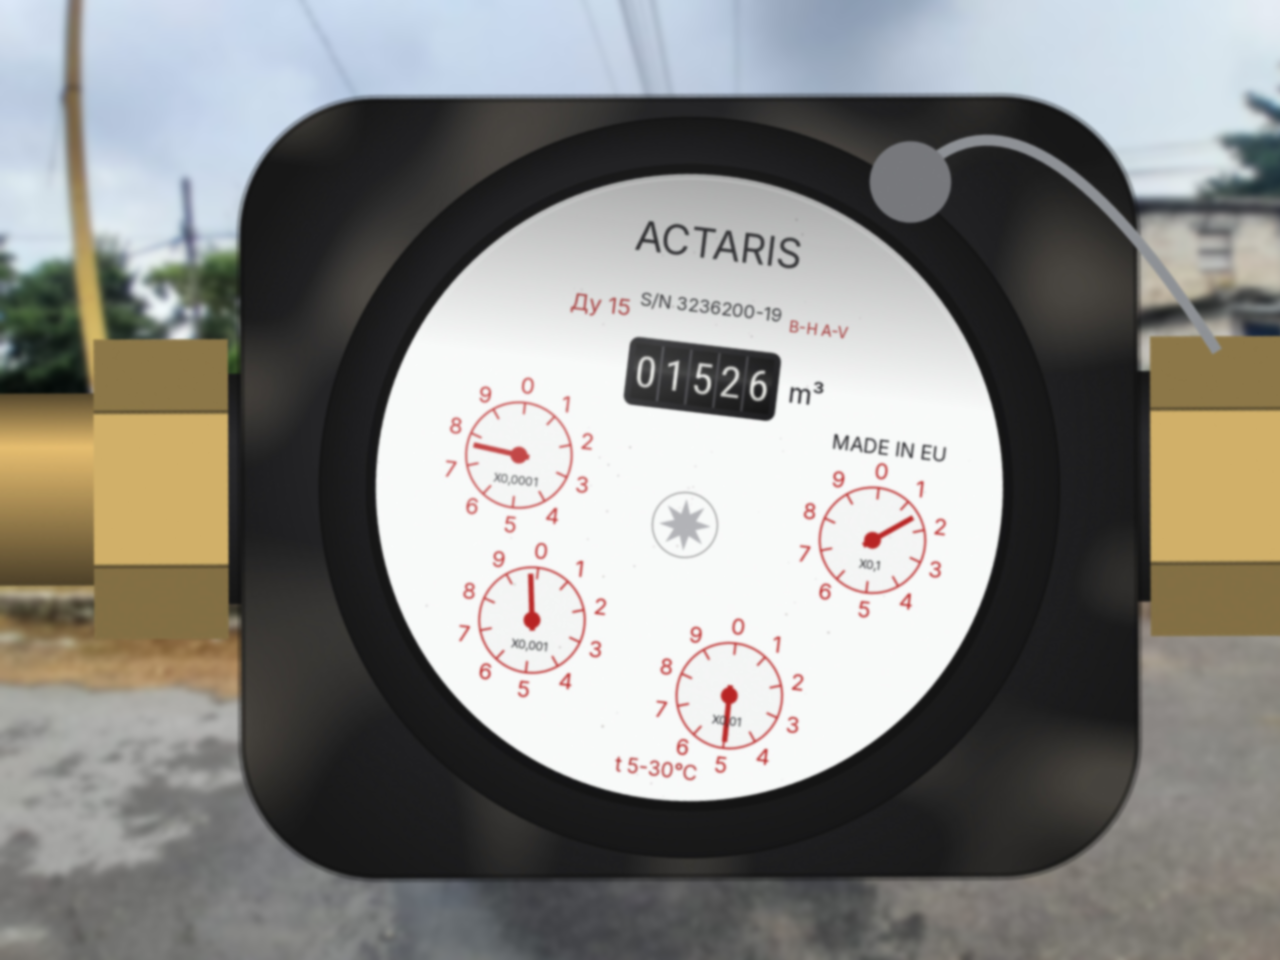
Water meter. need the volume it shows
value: 1526.1497 m³
